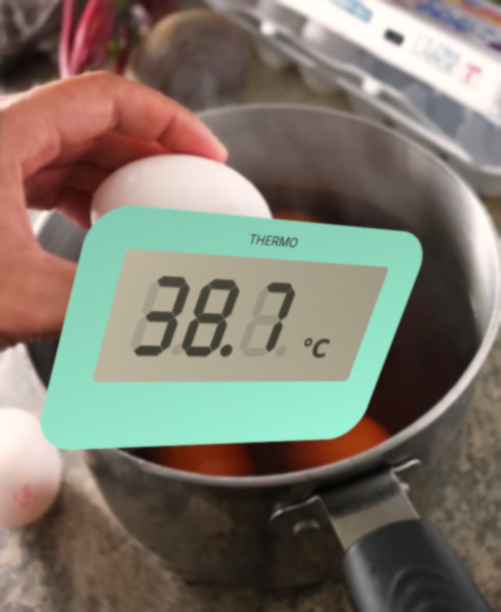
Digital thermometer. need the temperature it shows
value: 38.7 °C
